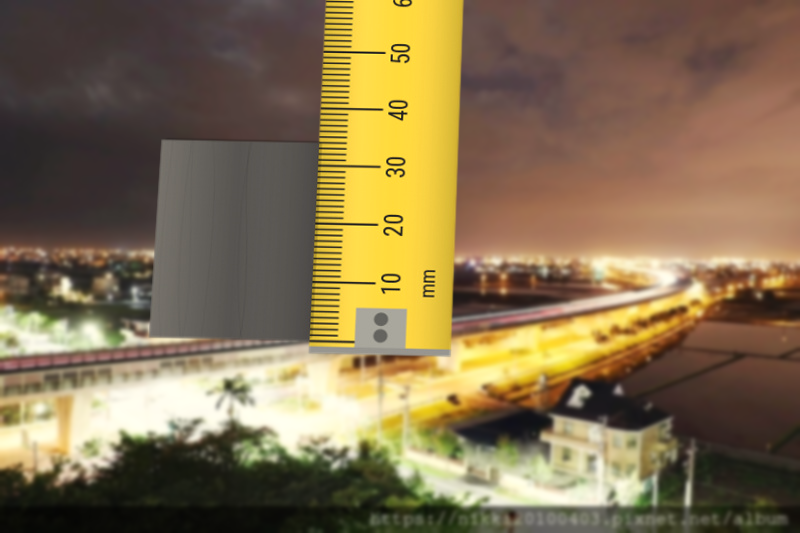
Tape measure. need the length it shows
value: 34 mm
